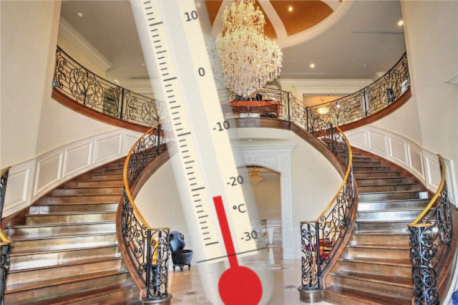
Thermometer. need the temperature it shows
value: -22 °C
